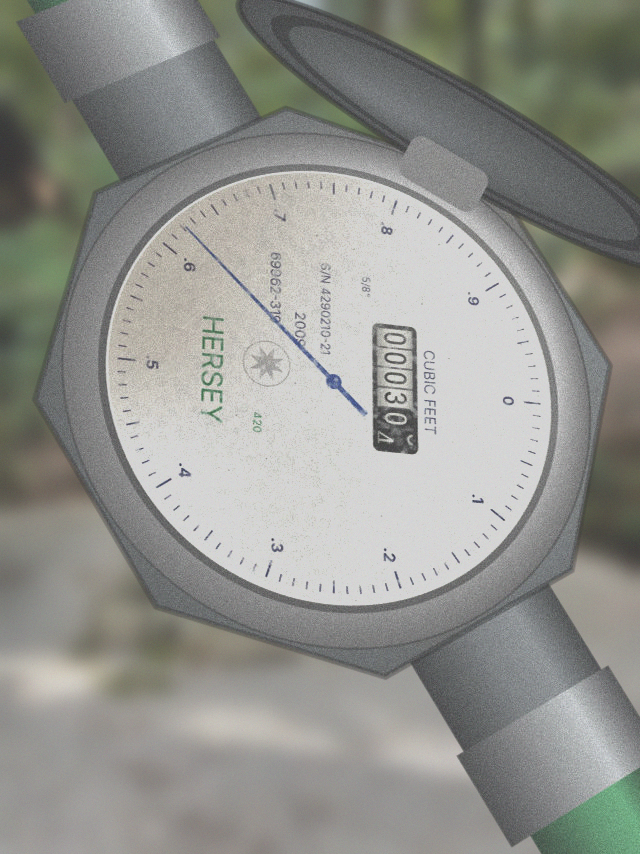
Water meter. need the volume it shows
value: 303.62 ft³
